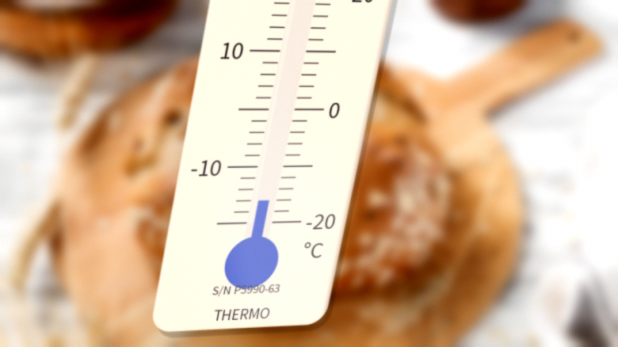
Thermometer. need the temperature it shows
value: -16 °C
